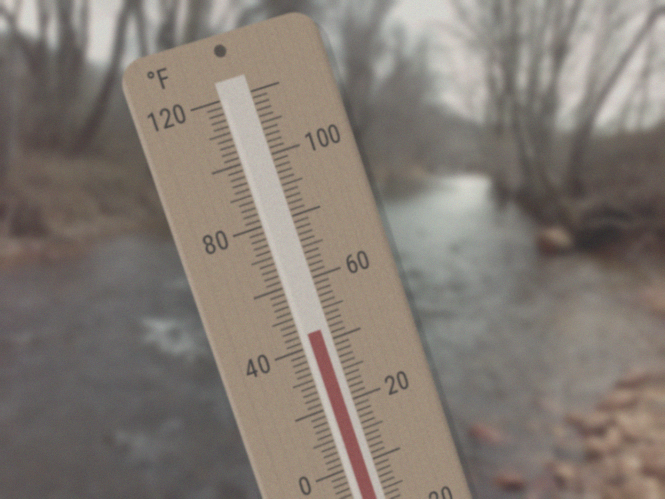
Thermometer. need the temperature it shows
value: 44 °F
